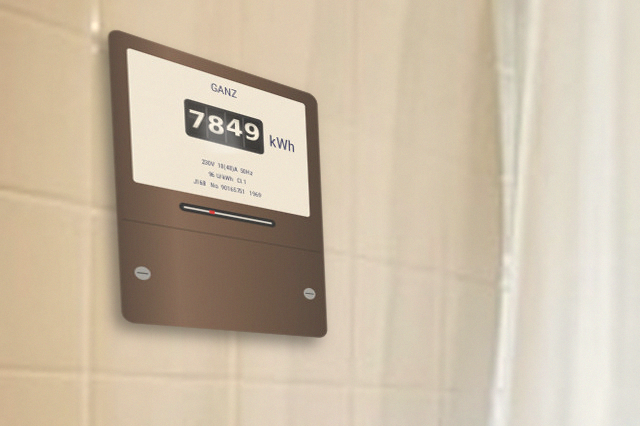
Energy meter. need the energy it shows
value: 7849 kWh
